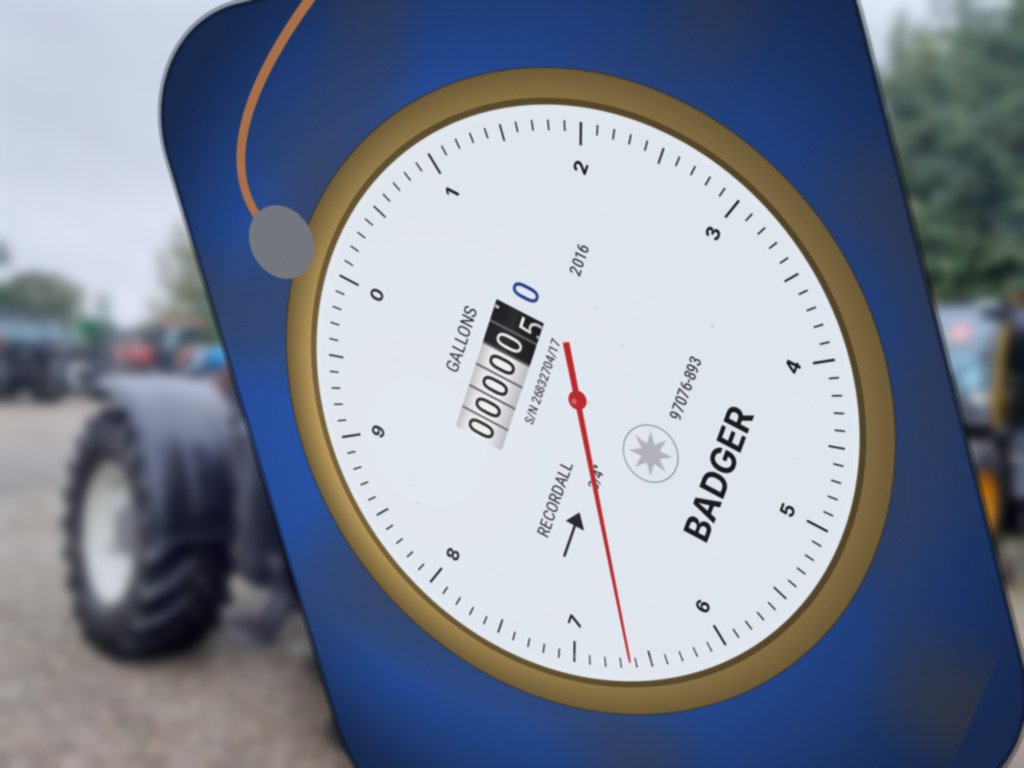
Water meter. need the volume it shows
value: 46.6 gal
